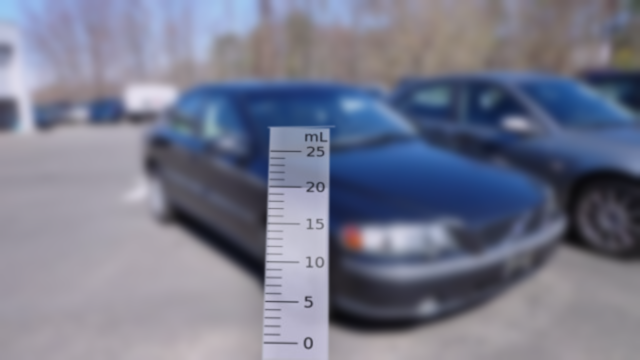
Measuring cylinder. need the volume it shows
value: 20 mL
